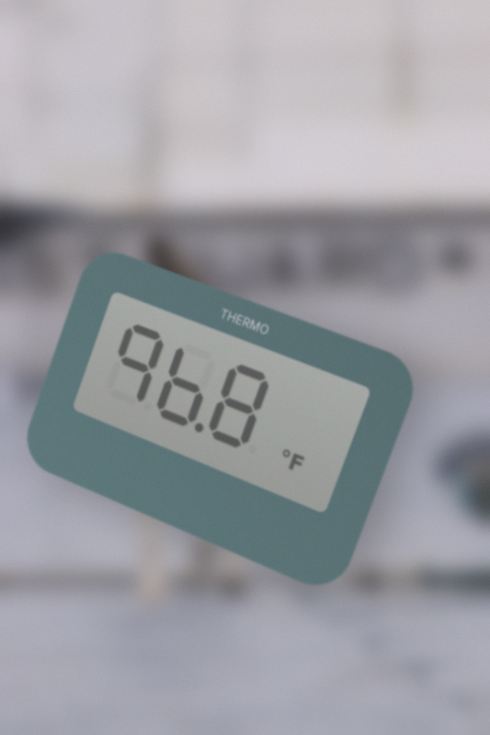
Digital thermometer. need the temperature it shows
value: 96.8 °F
